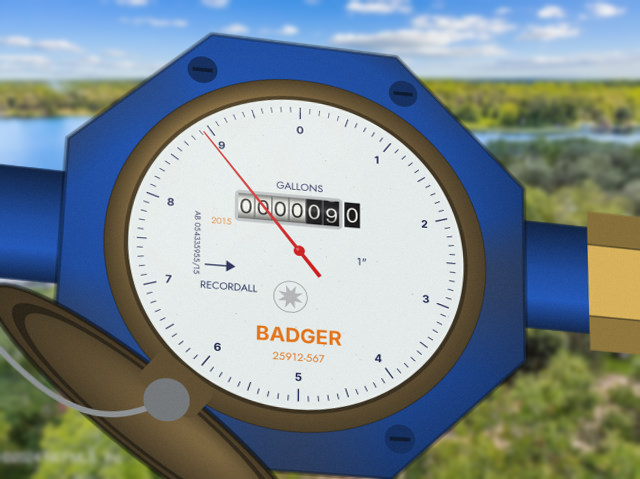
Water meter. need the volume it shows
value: 88.9 gal
